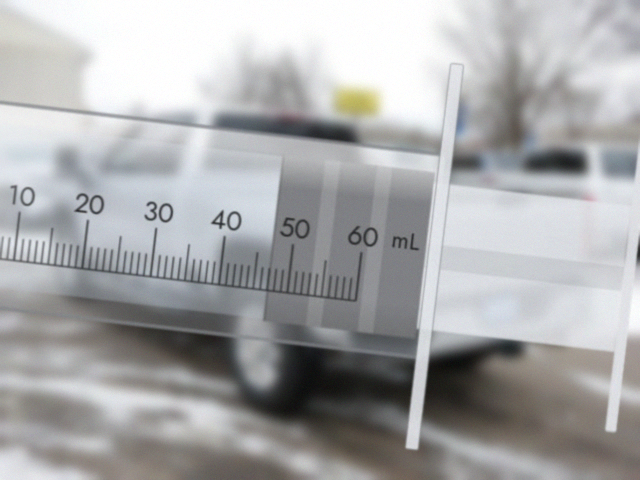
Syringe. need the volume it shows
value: 47 mL
